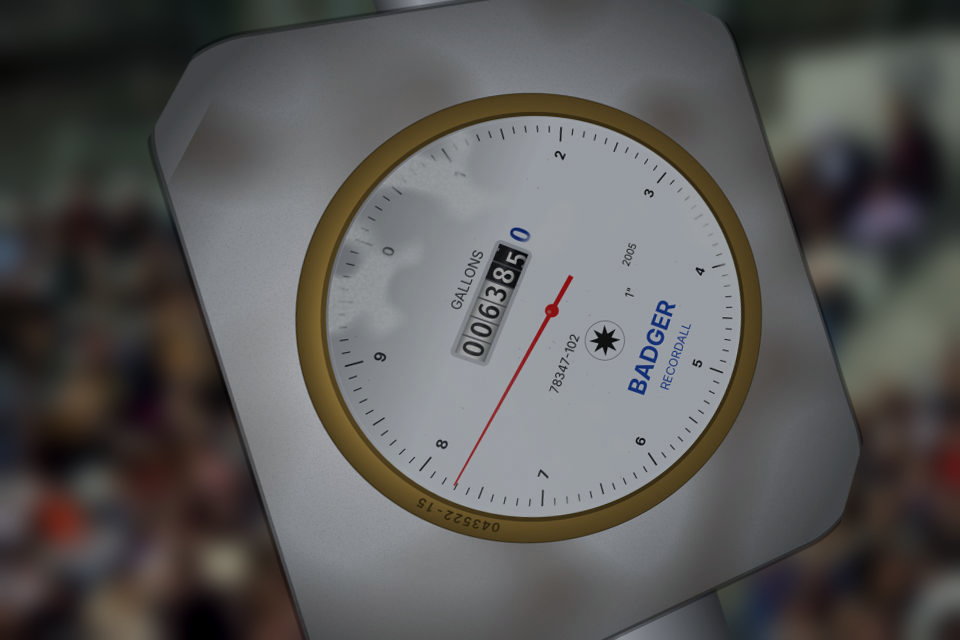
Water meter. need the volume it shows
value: 63847.7 gal
